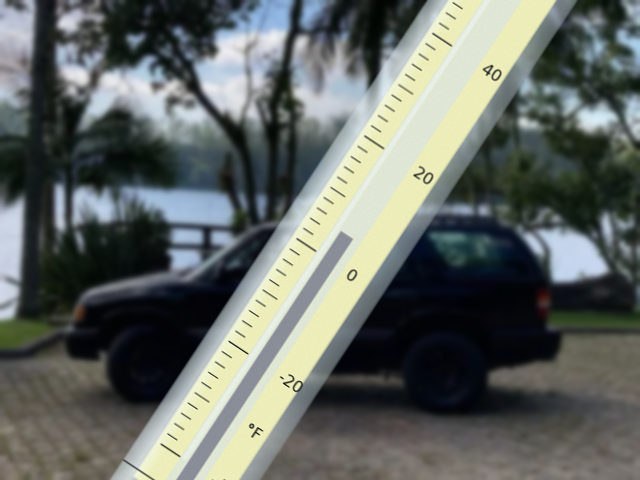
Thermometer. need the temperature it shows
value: 5 °F
